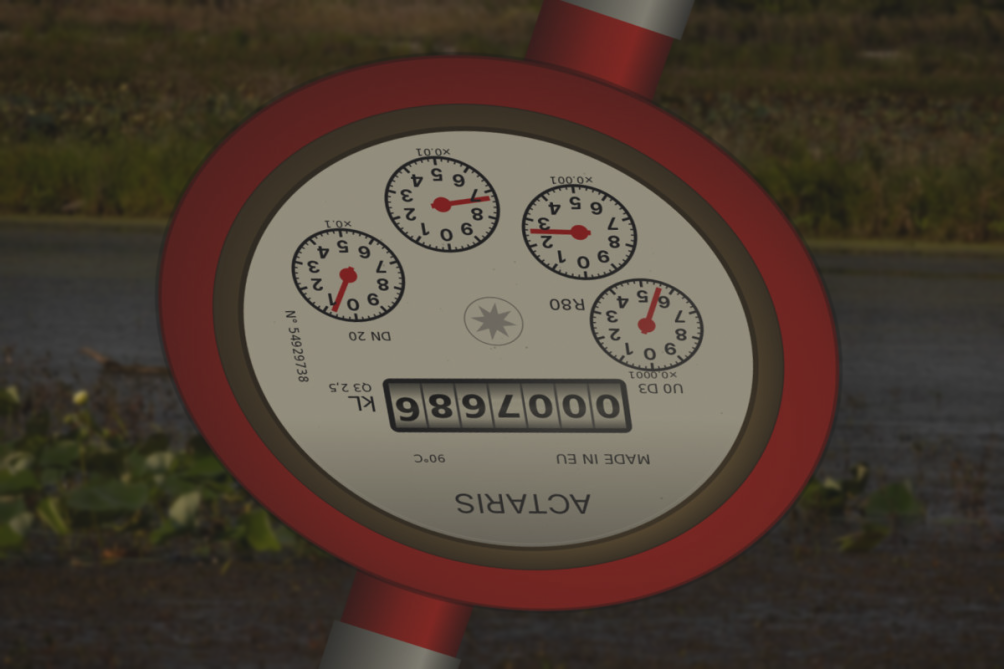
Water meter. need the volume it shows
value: 7686.0725 kL
